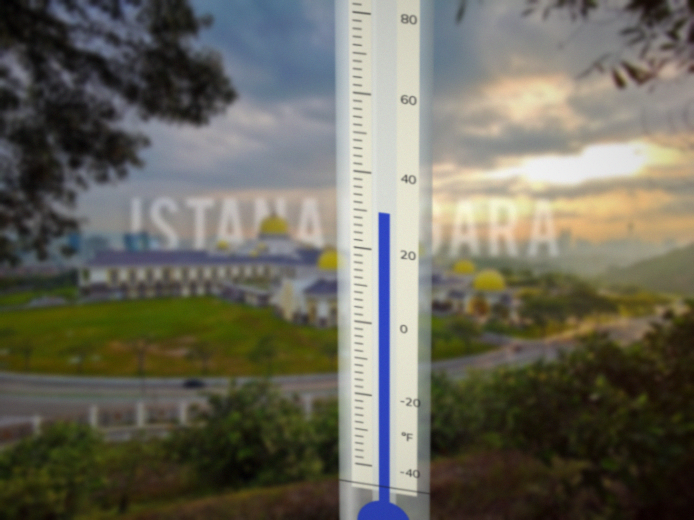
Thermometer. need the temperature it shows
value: 30 °F
